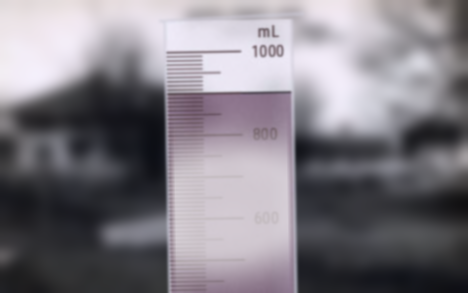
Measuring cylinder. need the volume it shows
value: 900 mL
